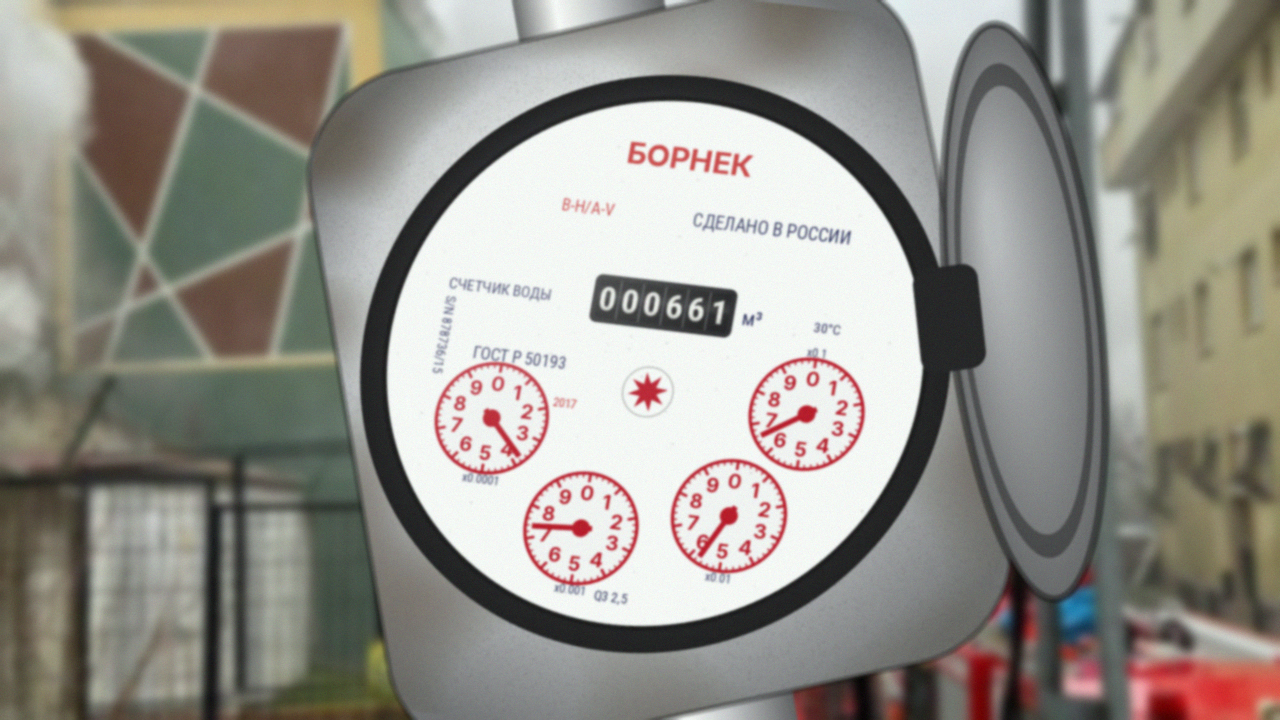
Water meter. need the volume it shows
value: 661.6573 m³
